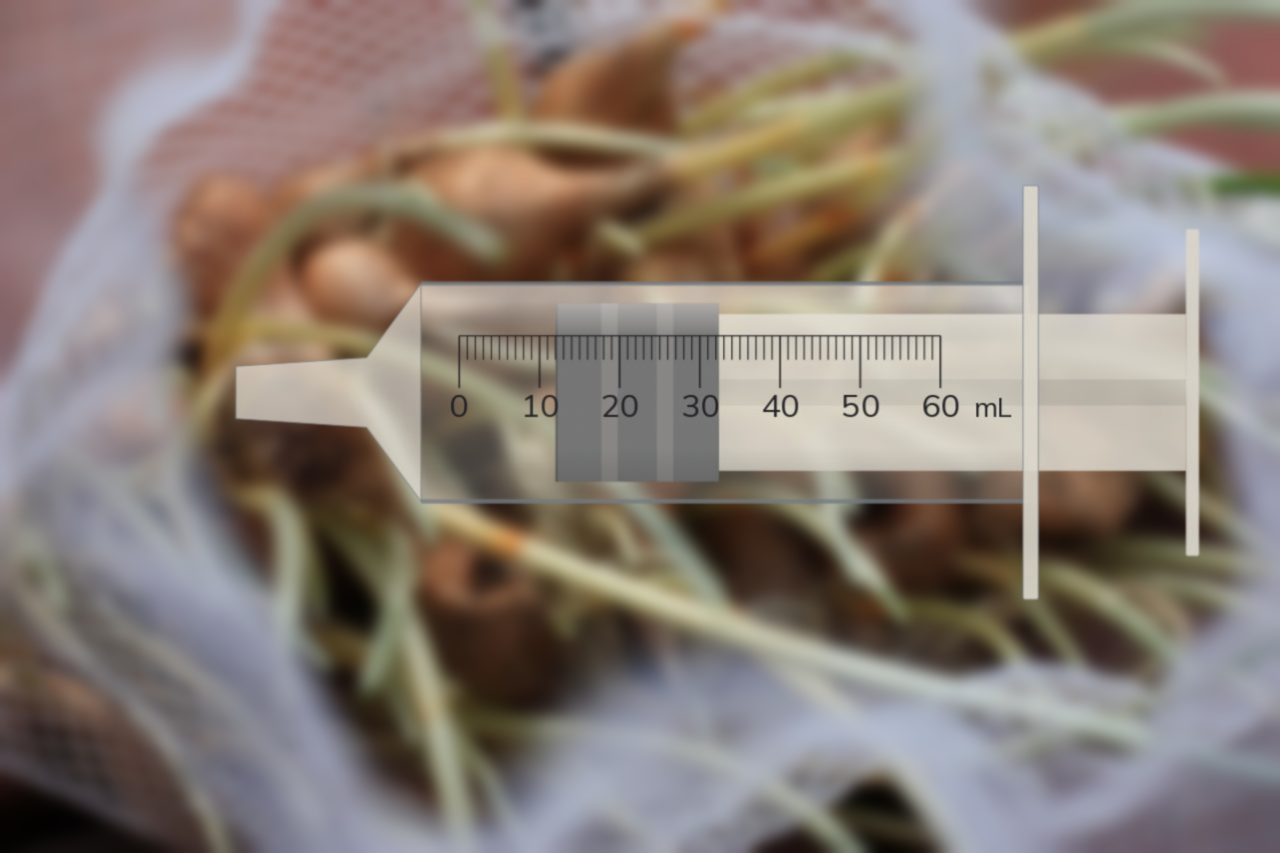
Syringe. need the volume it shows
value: 12 mL
